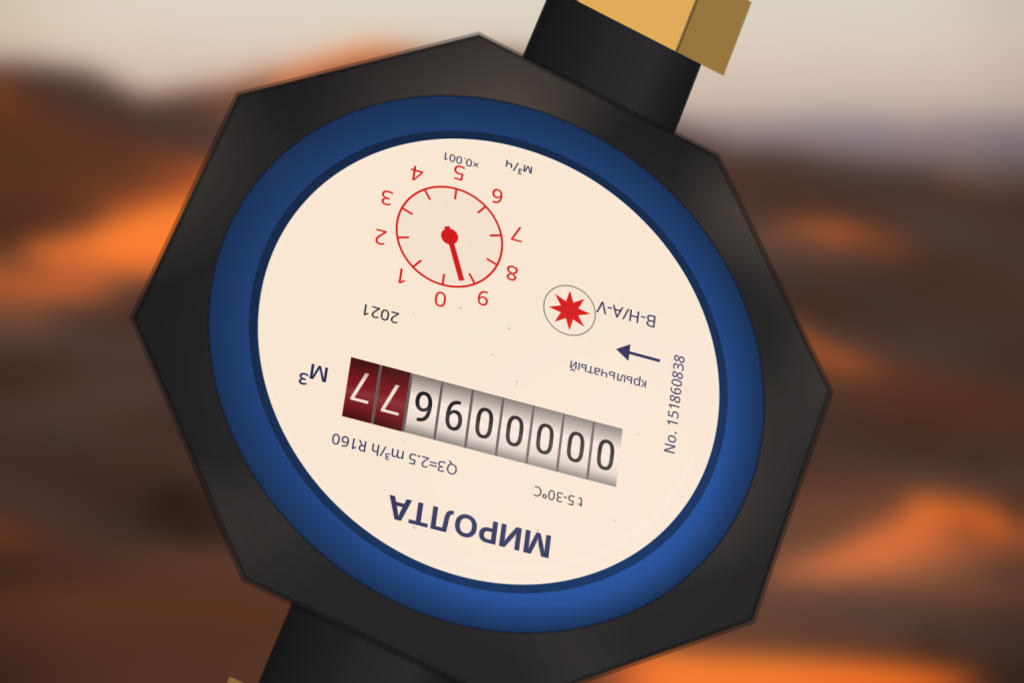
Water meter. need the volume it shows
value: 96.769 m³
